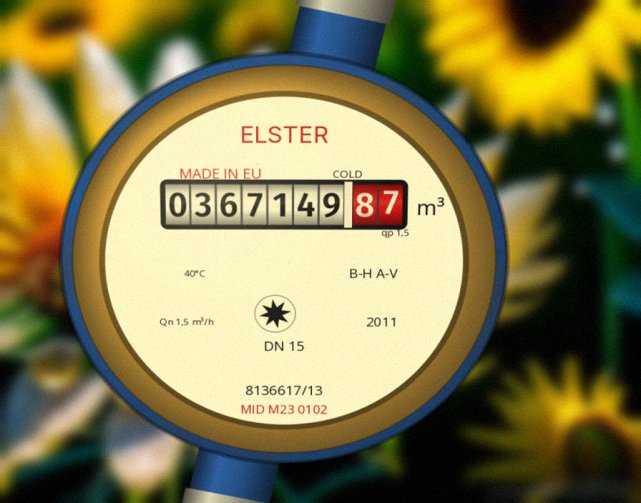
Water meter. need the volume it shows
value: 367149.87 m³
